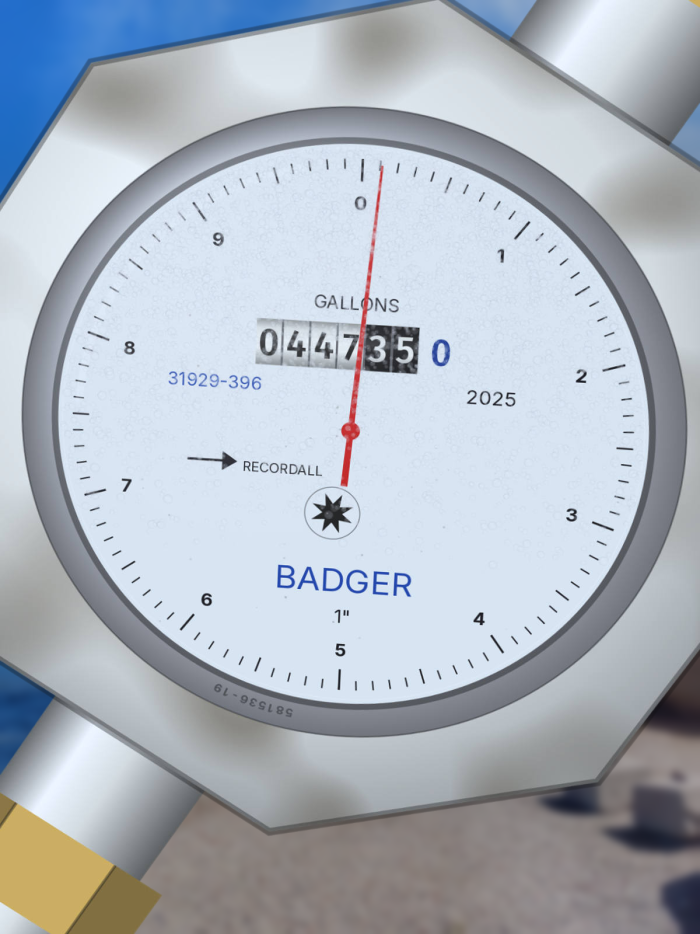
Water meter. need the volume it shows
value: 447350.1 gal
